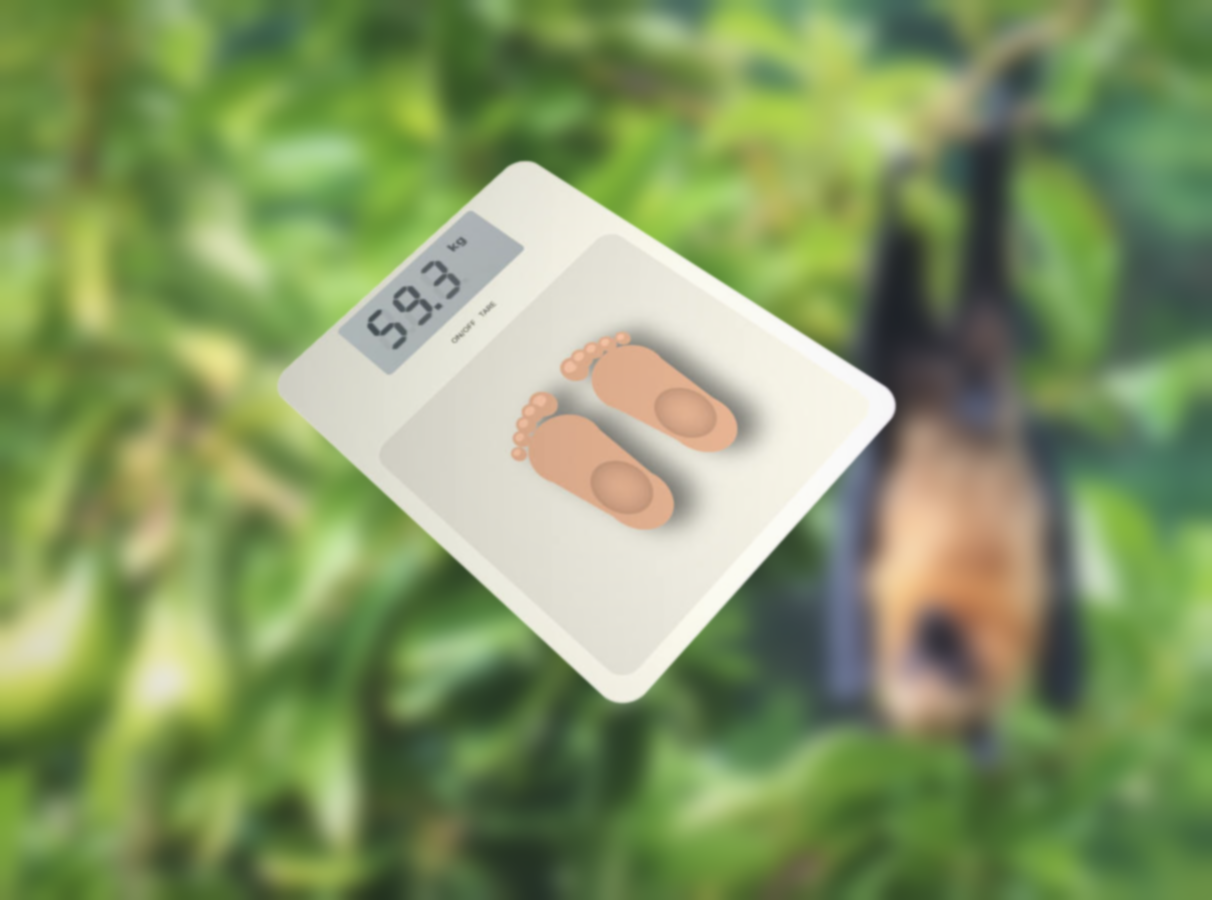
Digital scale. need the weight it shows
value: 59.3 kg
